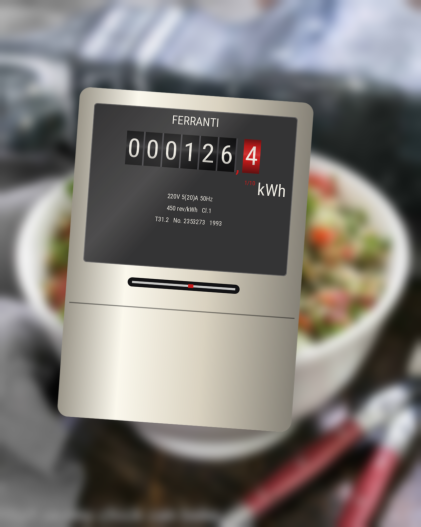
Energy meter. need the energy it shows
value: 126.4 kWh
